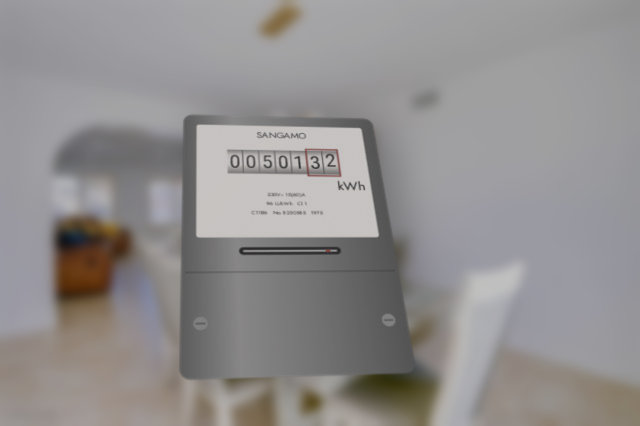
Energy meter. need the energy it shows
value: 501.32 kWh
